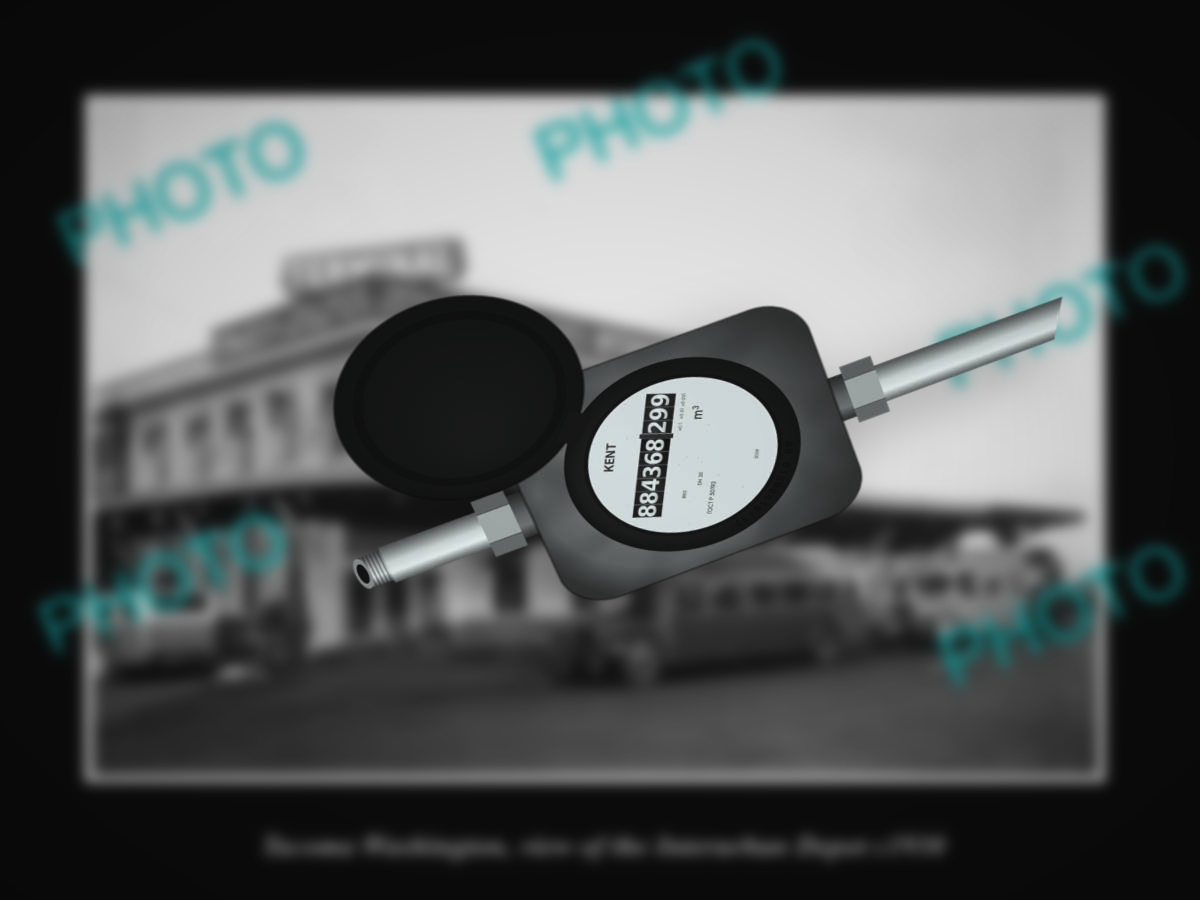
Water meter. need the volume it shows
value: 884368.299 m³
